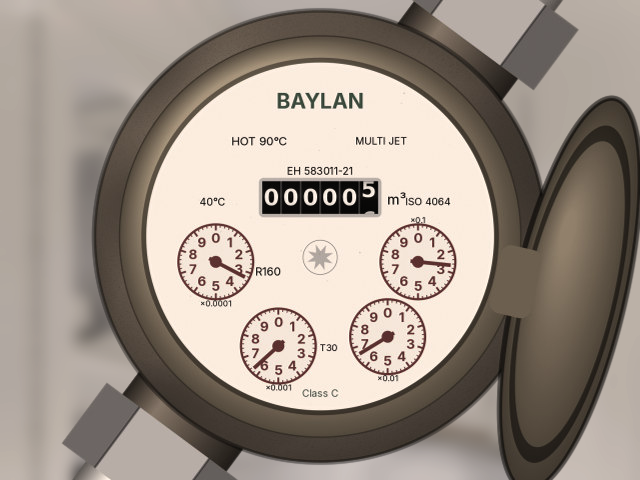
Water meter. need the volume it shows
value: 5.2663 m³
